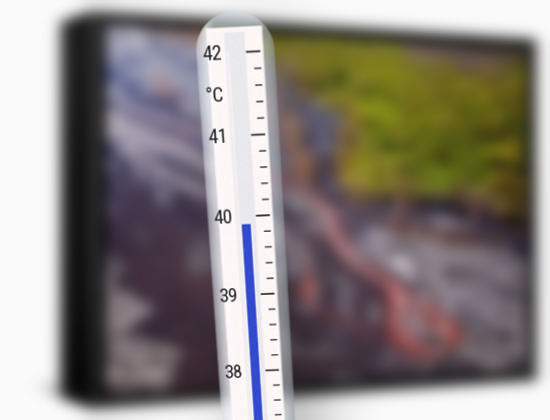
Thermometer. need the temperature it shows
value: 39.9 °C
